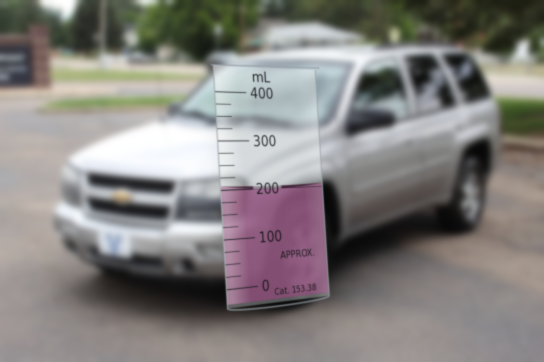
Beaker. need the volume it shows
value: 200 mL
